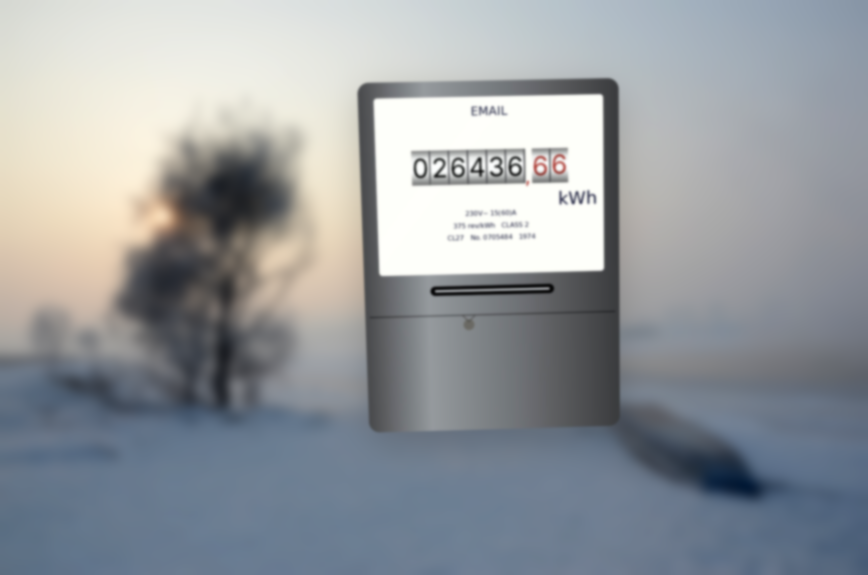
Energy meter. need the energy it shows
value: 26436.66 kWh
